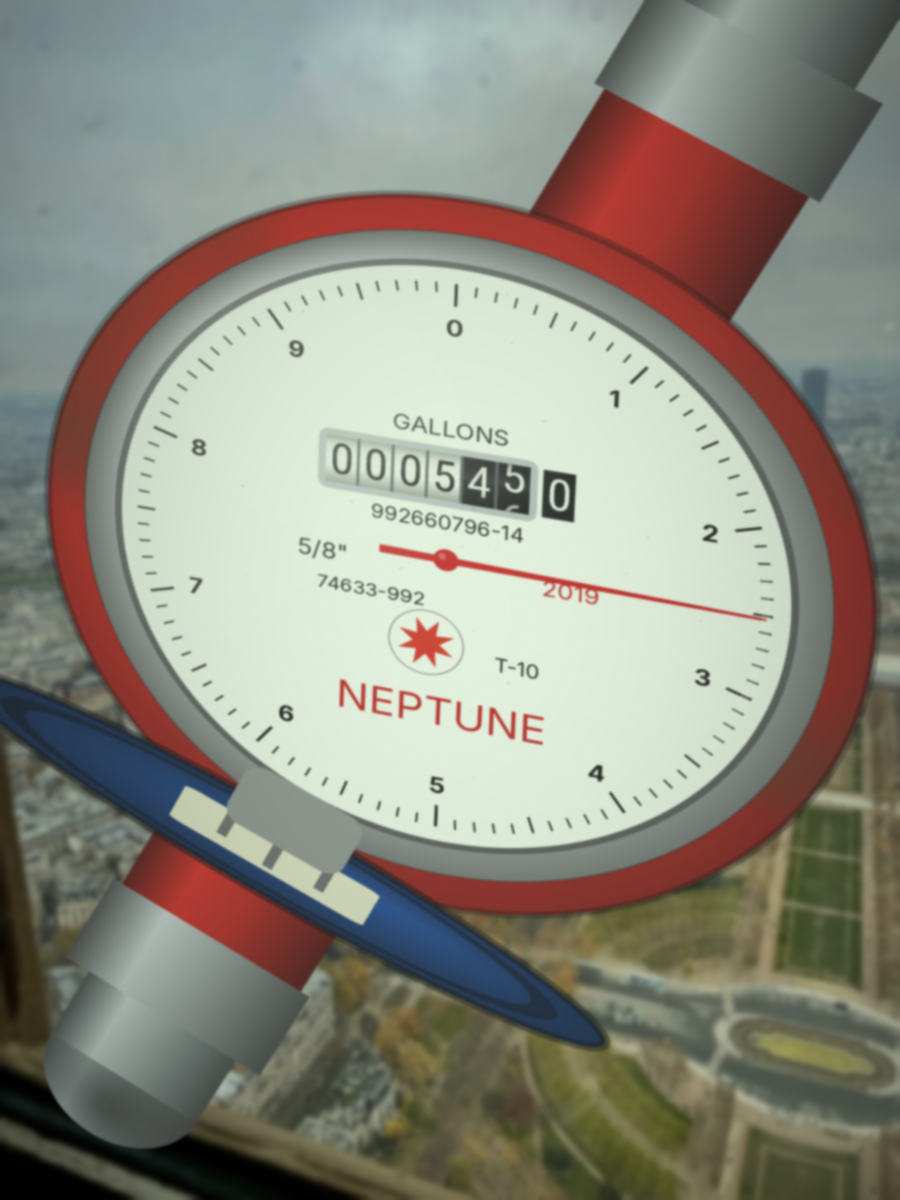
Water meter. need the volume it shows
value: 5452.5 gal
